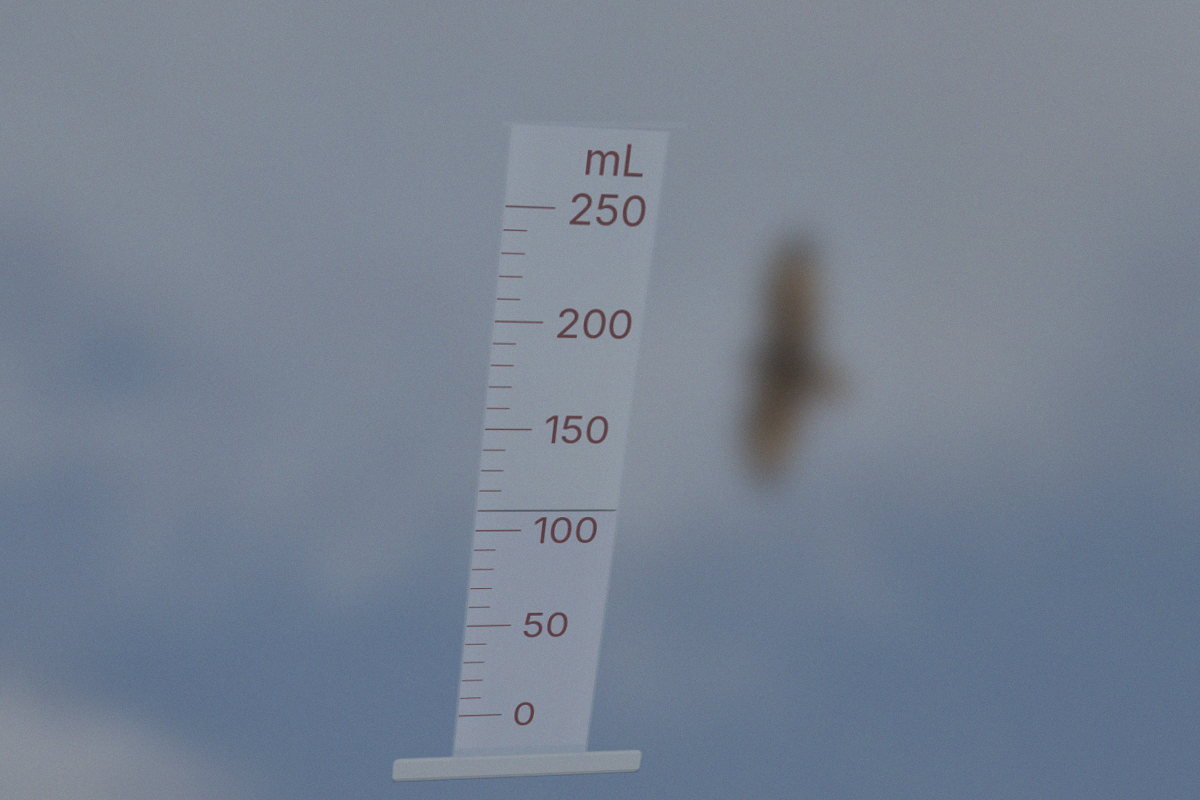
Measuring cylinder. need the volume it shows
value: 110 mL
